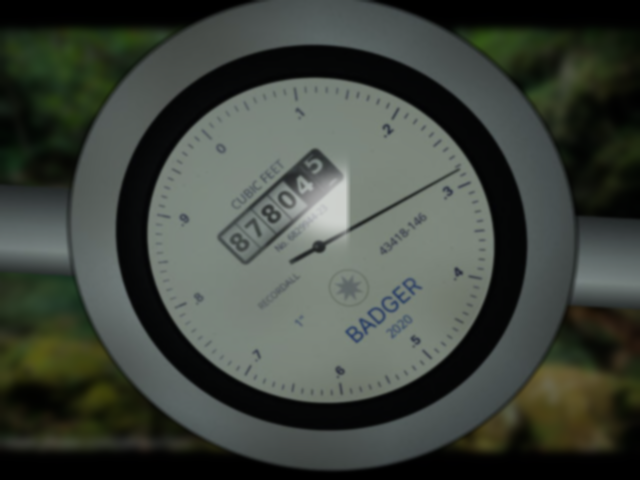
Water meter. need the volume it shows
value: 878045.28 ft³
